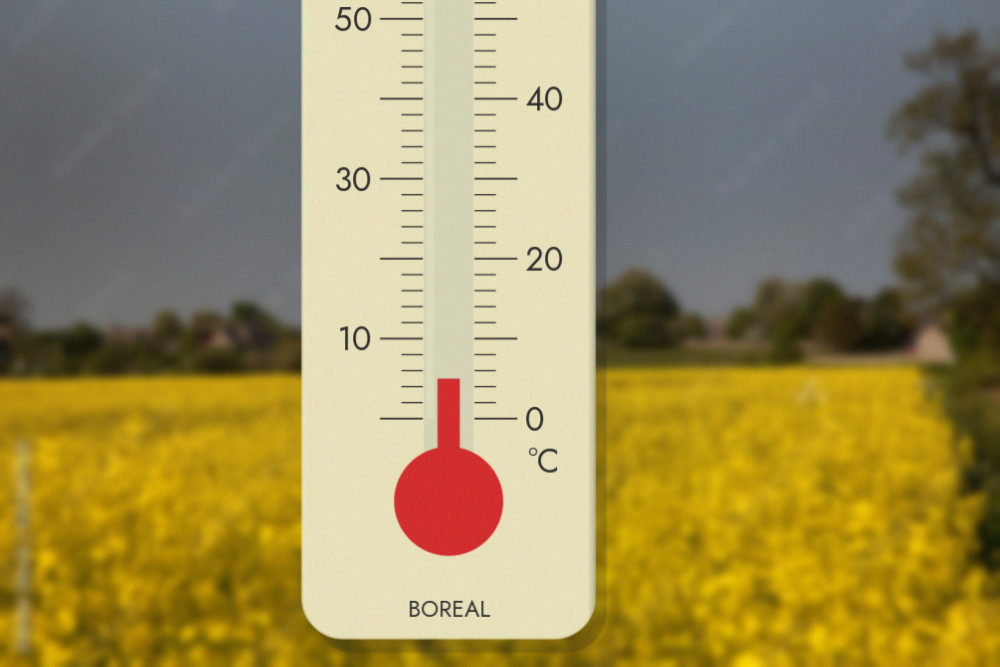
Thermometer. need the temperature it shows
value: 5 °C
